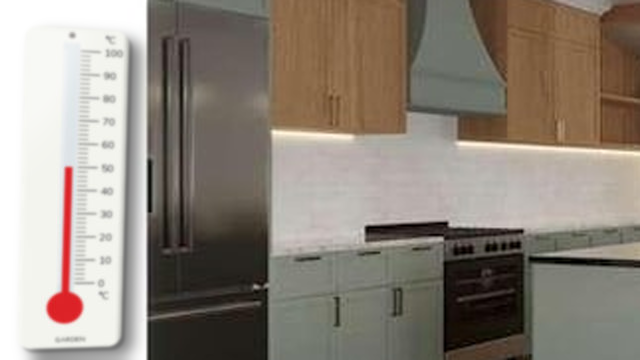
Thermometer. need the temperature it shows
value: 50 °C
